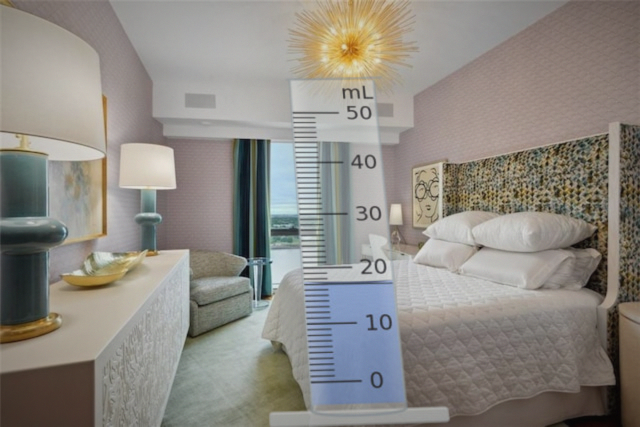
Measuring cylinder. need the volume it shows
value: 17 mL
